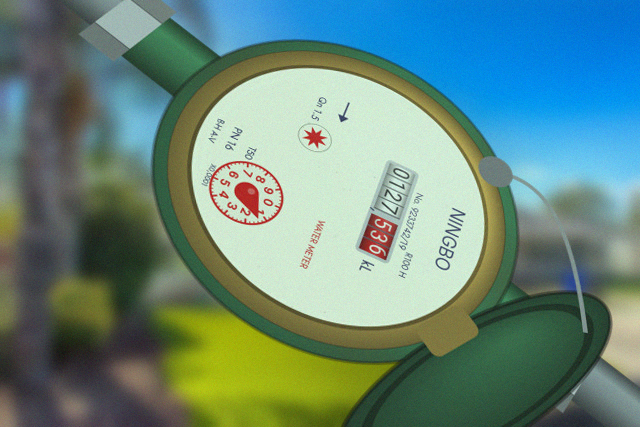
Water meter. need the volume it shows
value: 127.5361 kL
